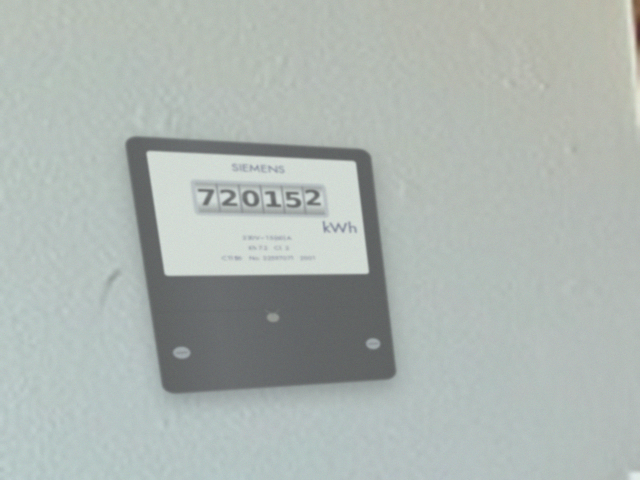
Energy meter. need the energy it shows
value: 720152 kWh
